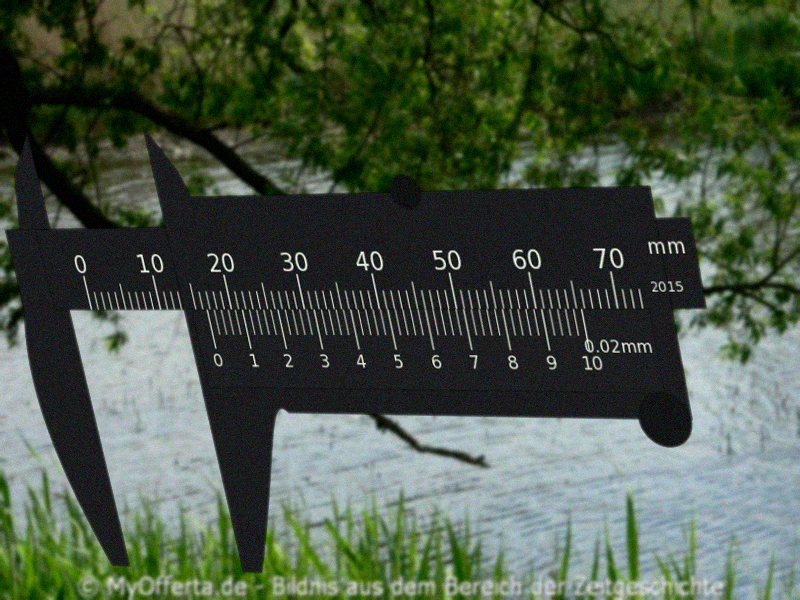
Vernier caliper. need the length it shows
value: 16.6 mm
